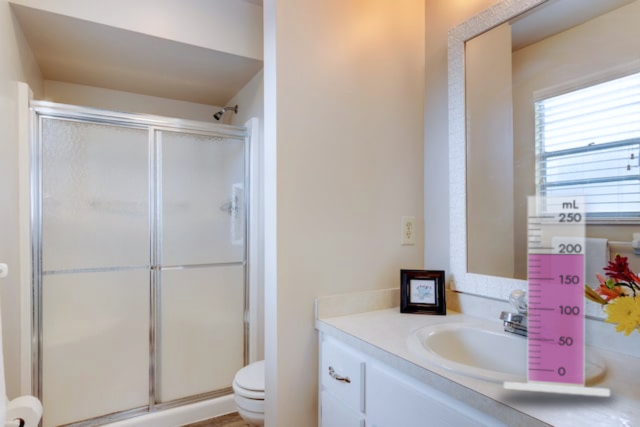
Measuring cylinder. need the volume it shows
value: 190 mL
